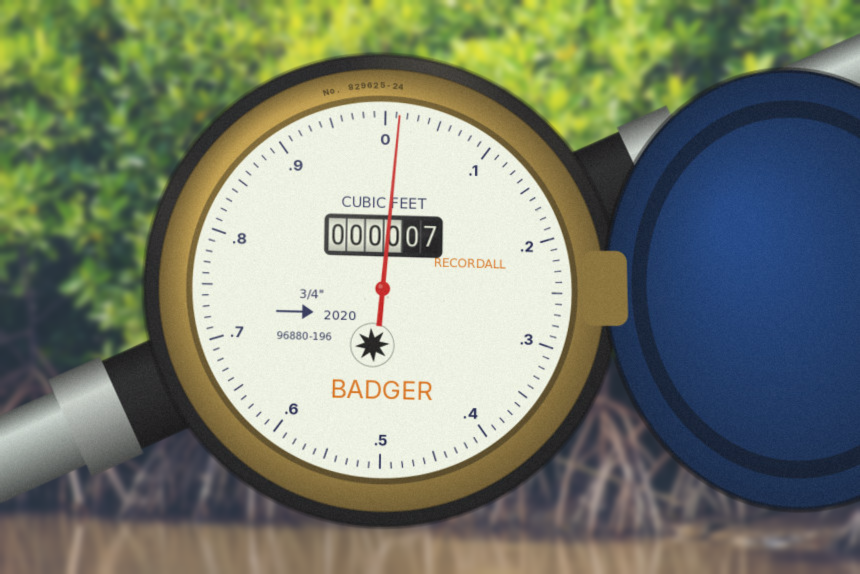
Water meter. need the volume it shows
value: 7.01 ft³
